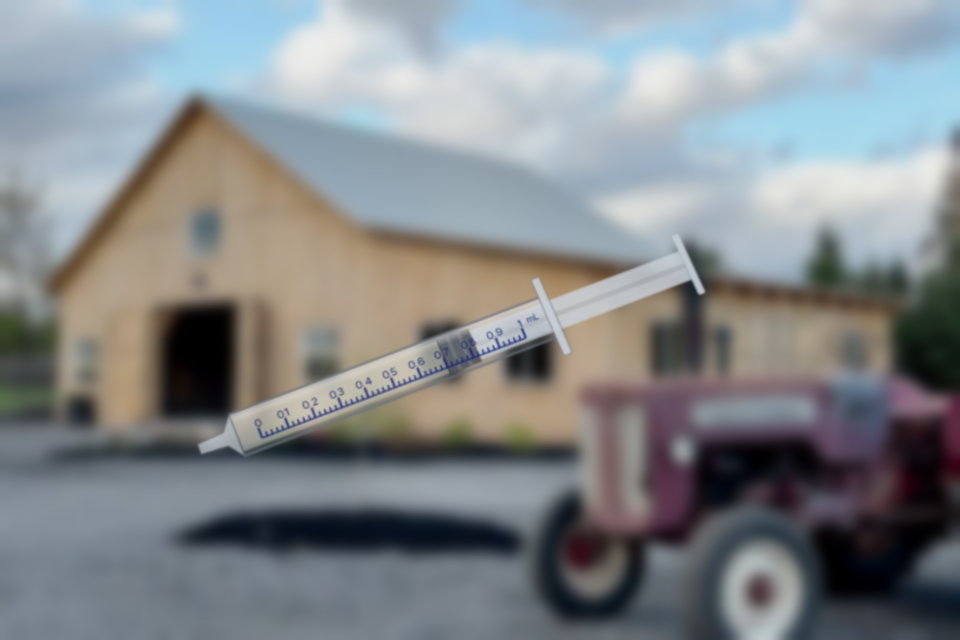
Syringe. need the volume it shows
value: 0.7 mL
